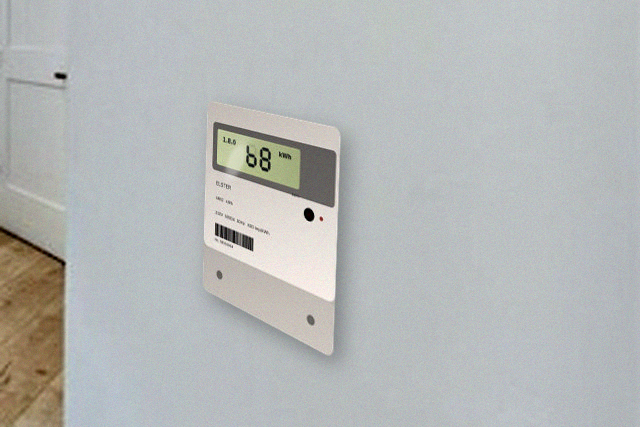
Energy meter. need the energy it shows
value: 68 kWh
